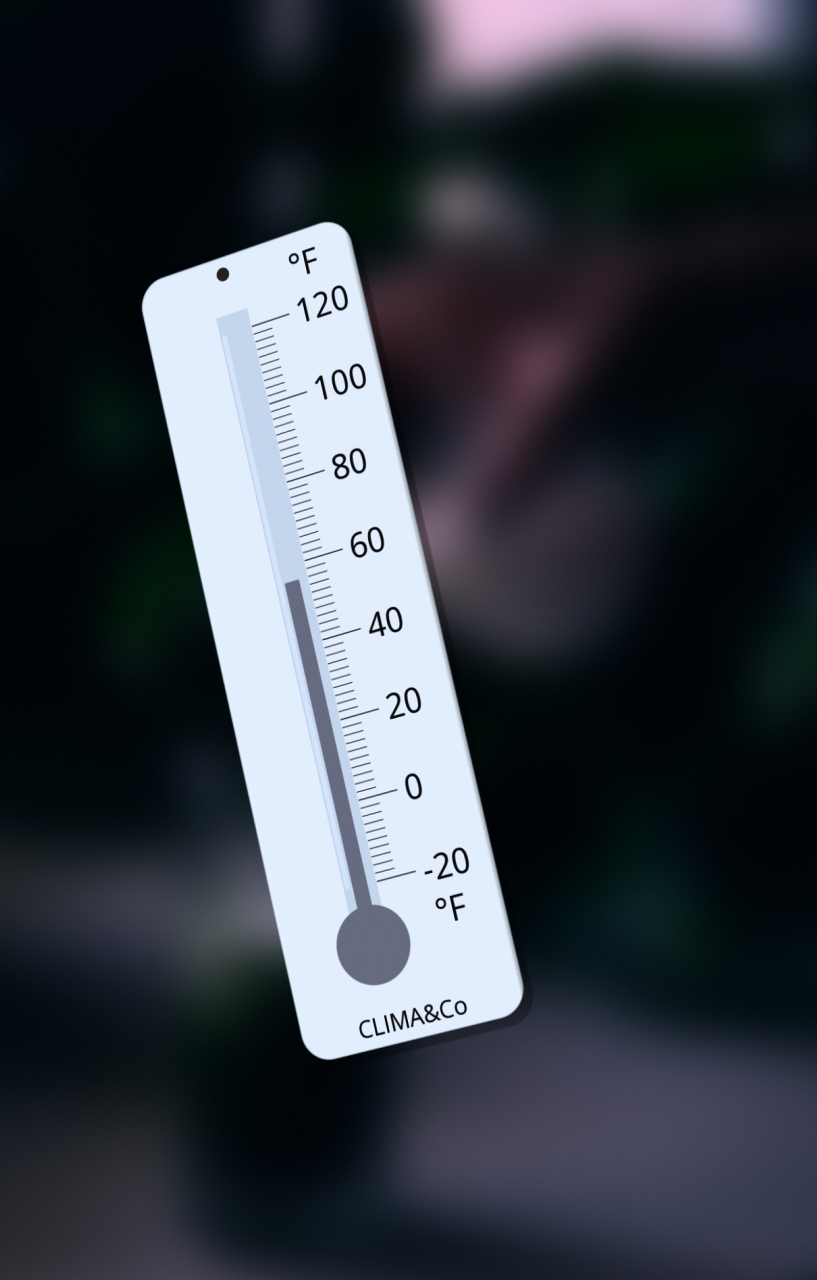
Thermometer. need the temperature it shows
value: 56 °F
